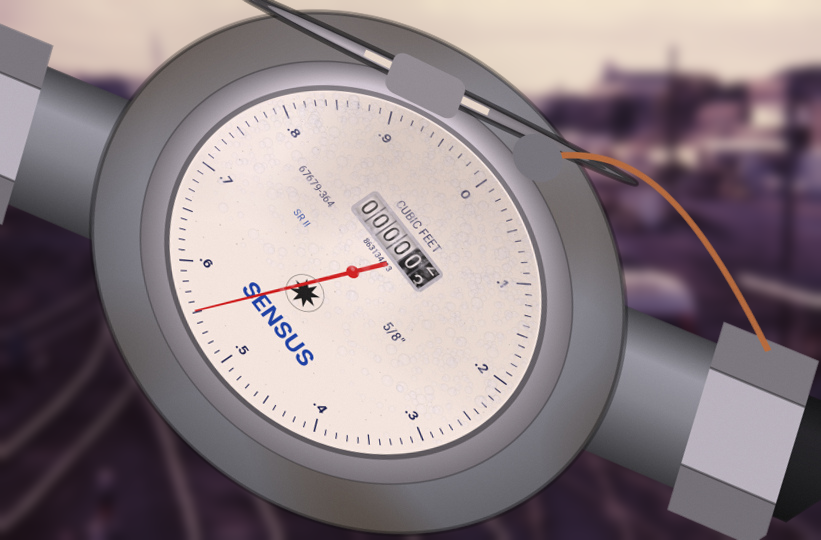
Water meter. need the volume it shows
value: 2.55 ft³
